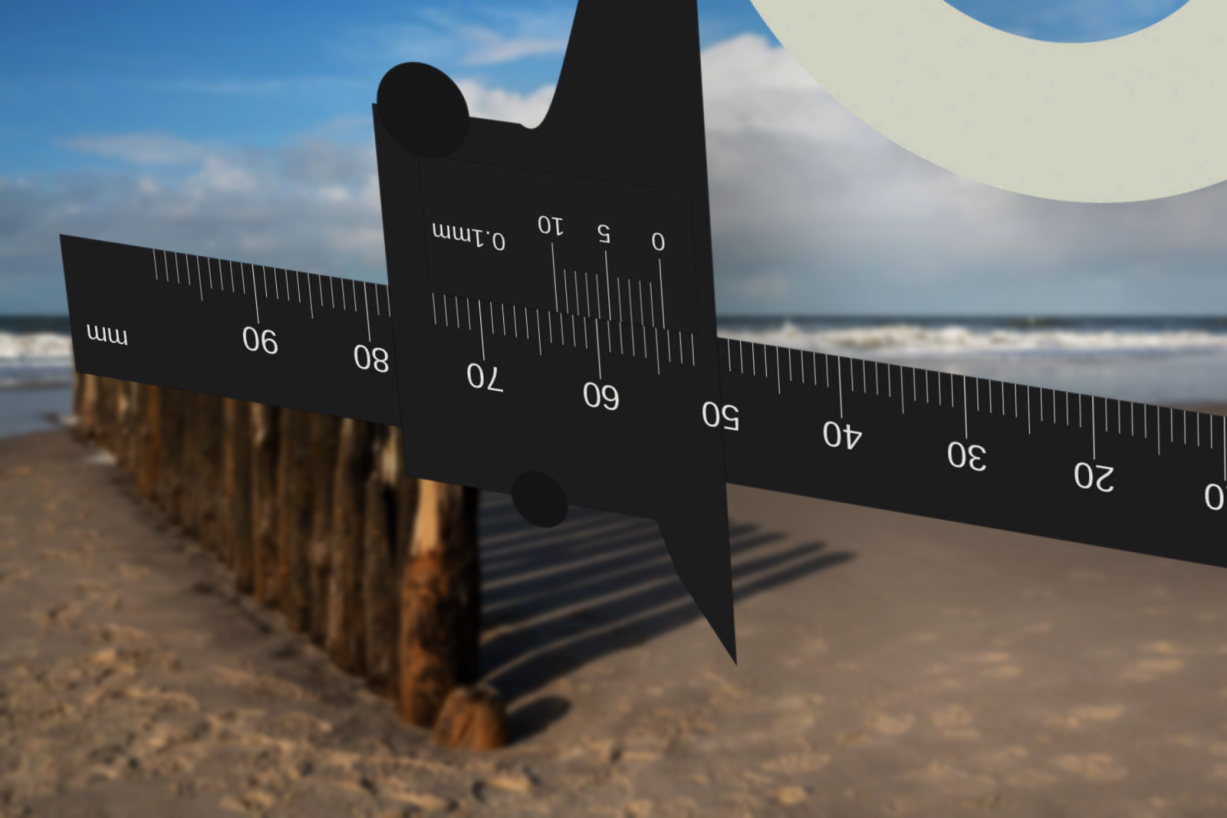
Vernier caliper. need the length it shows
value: 54.3 mm
